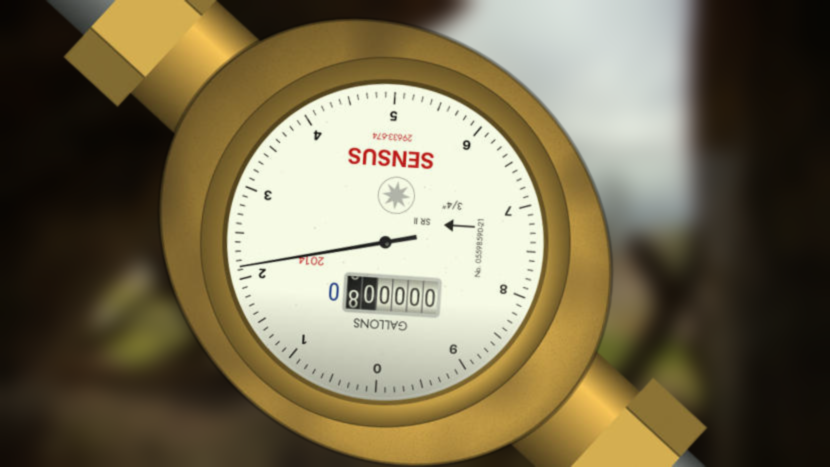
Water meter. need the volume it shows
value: 82.1 gal
